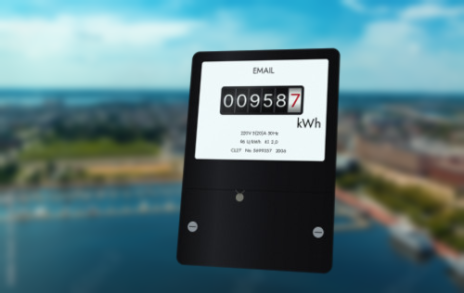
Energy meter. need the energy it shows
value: 958.7 kWh
